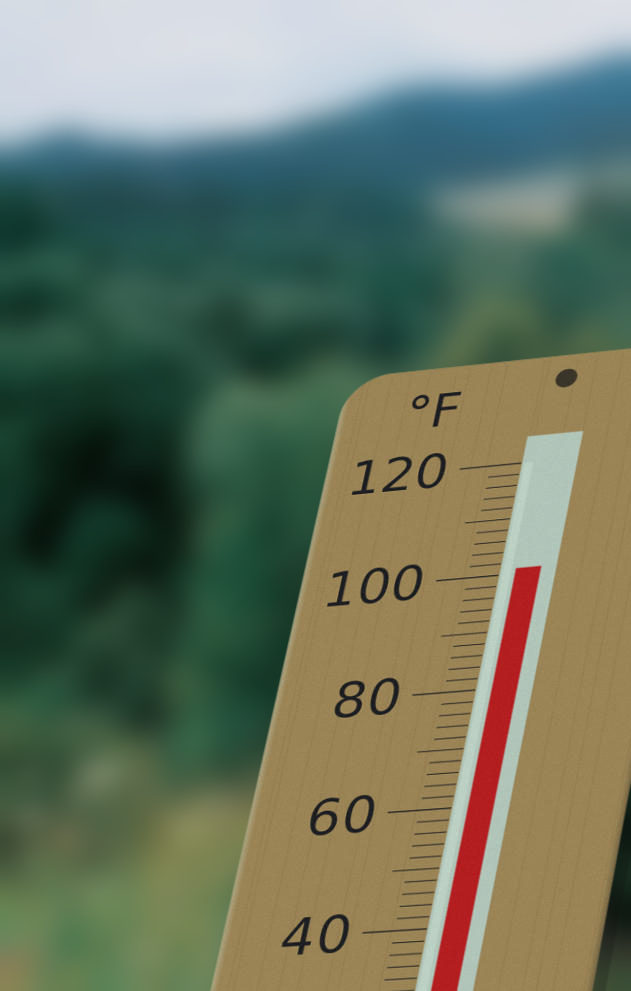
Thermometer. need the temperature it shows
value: 101 °F
